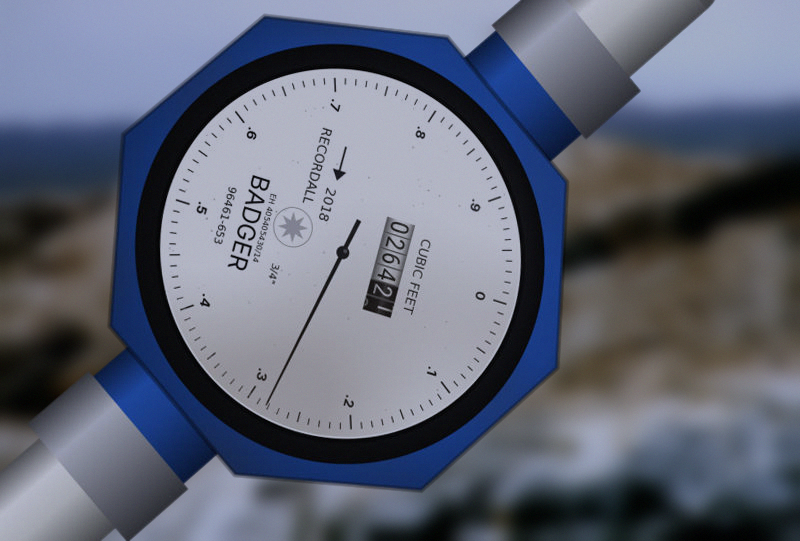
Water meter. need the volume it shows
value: 26421.28 ft³
